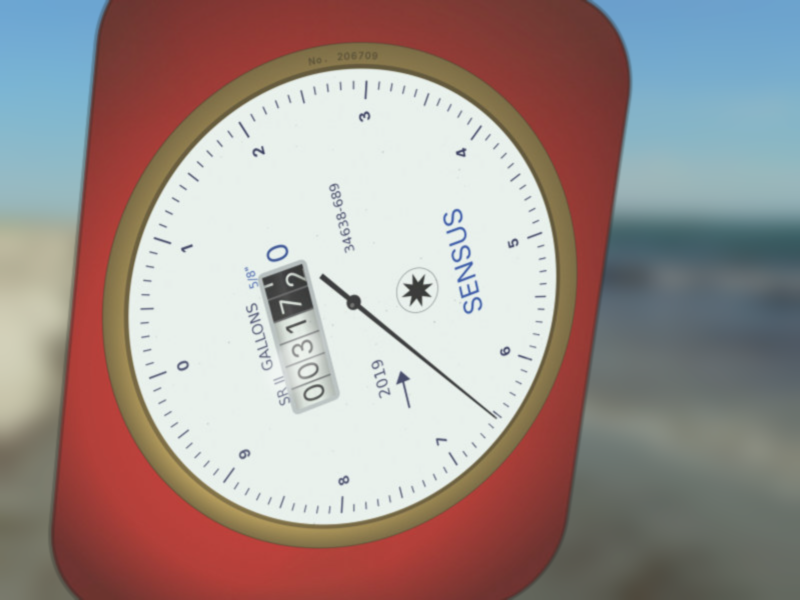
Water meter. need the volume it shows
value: 31716.5 gal
